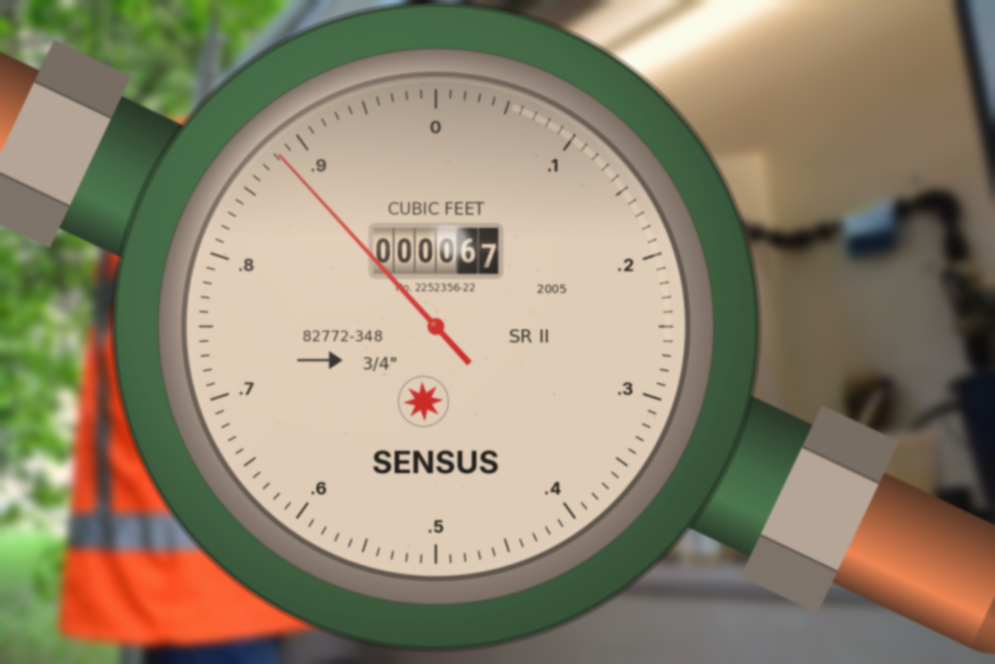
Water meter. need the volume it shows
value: 66.88 ft³
